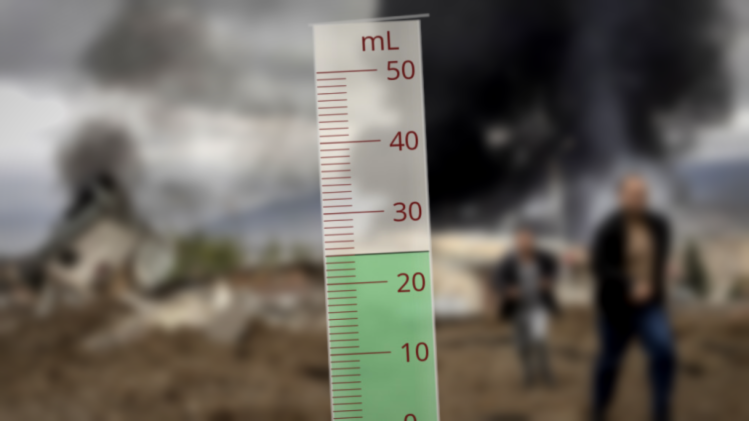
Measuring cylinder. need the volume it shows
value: 24 mL
